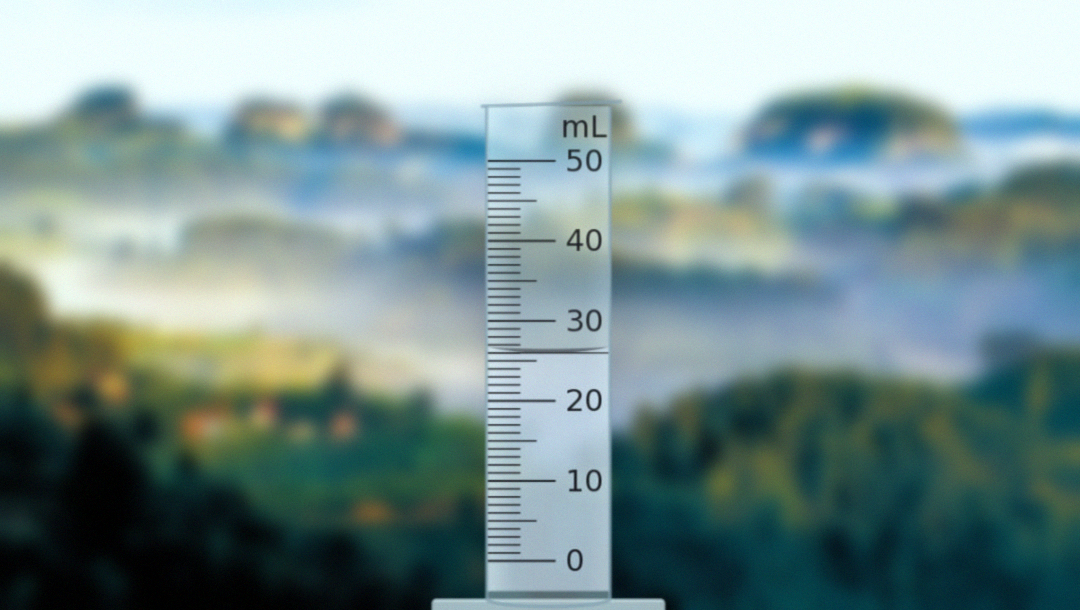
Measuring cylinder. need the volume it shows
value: 26 mL
